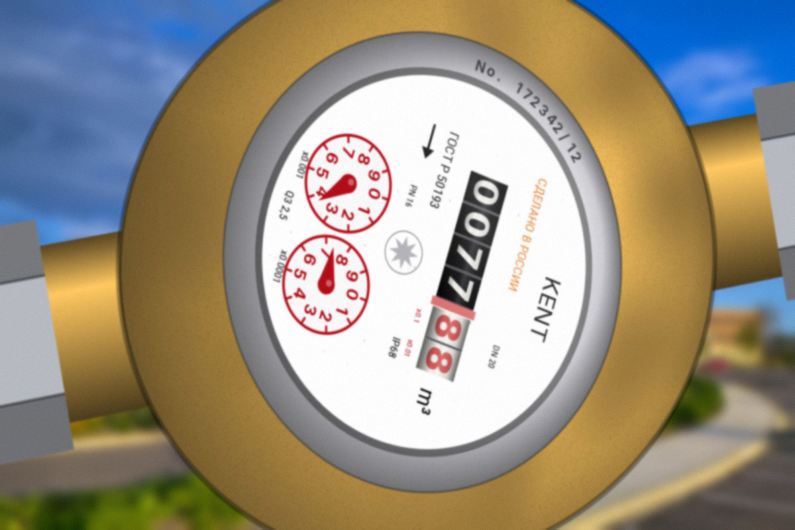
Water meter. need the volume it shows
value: 77.8837 m³
